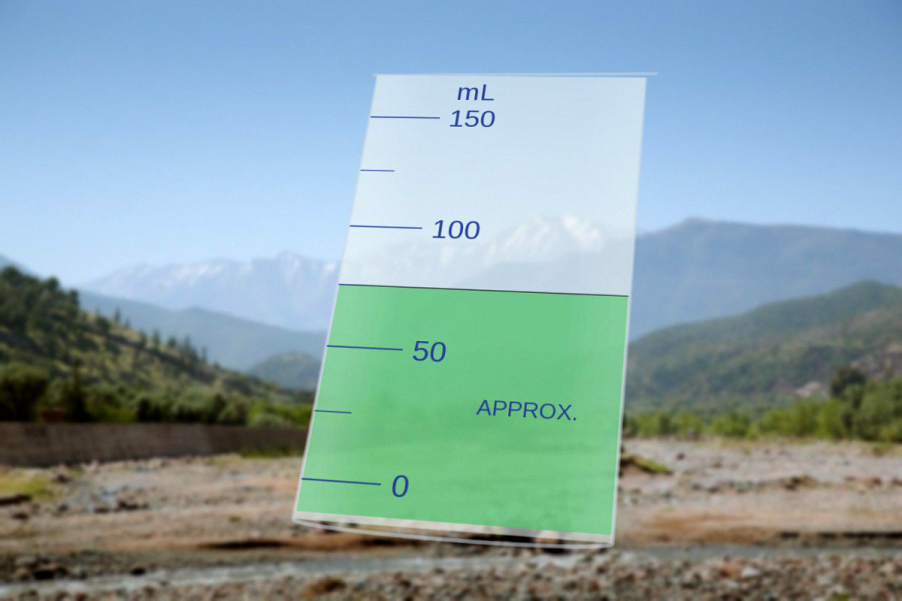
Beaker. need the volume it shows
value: 75 mL
